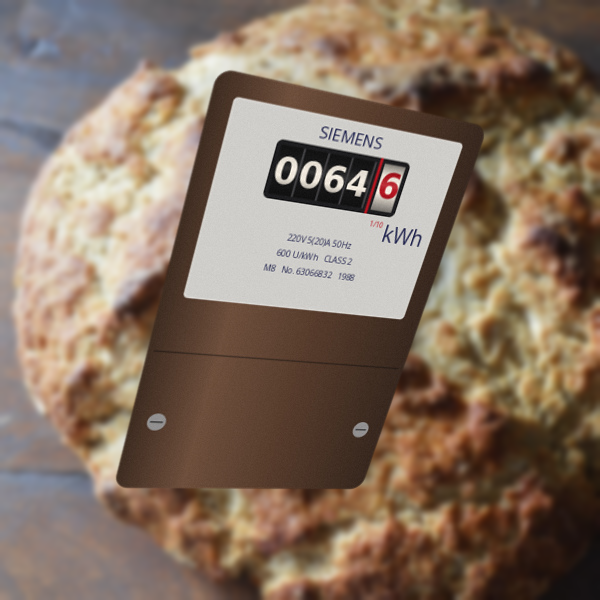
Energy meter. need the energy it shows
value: 64.6 kWh
